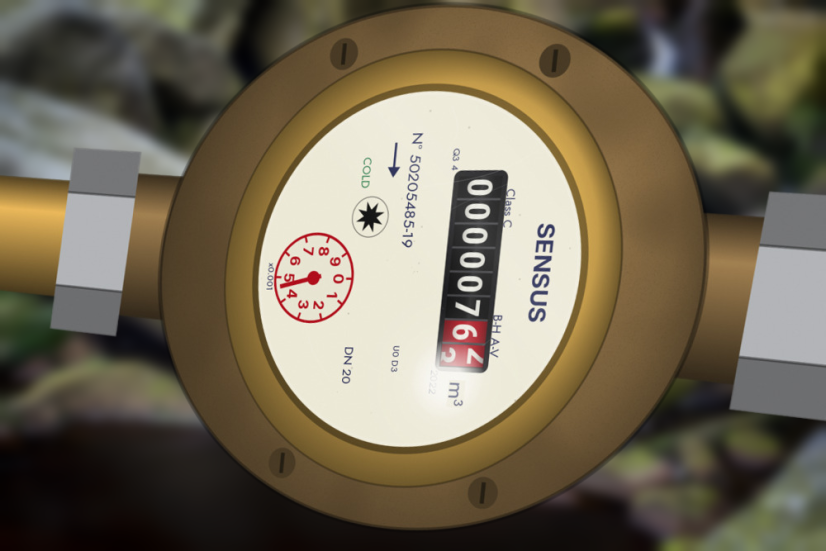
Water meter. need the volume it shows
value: 7.624 m³
